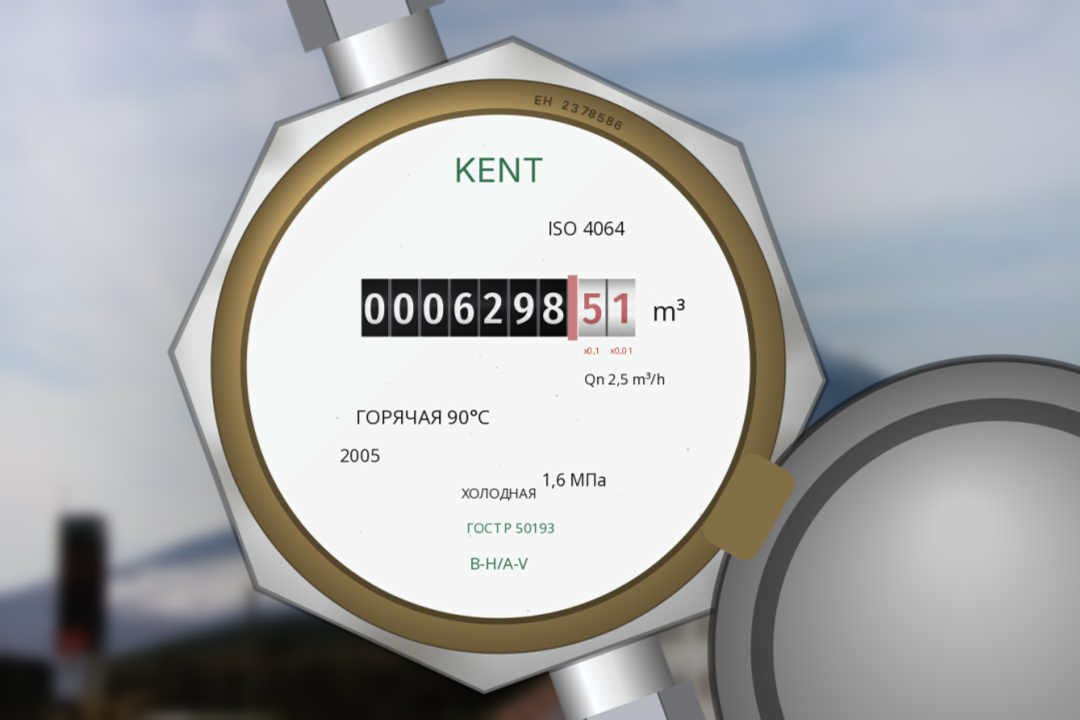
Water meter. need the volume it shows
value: 6298.51 m³
